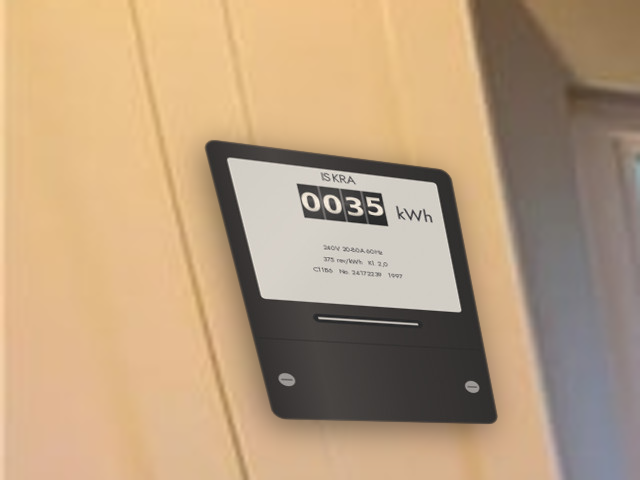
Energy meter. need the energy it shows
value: 35 kWh
